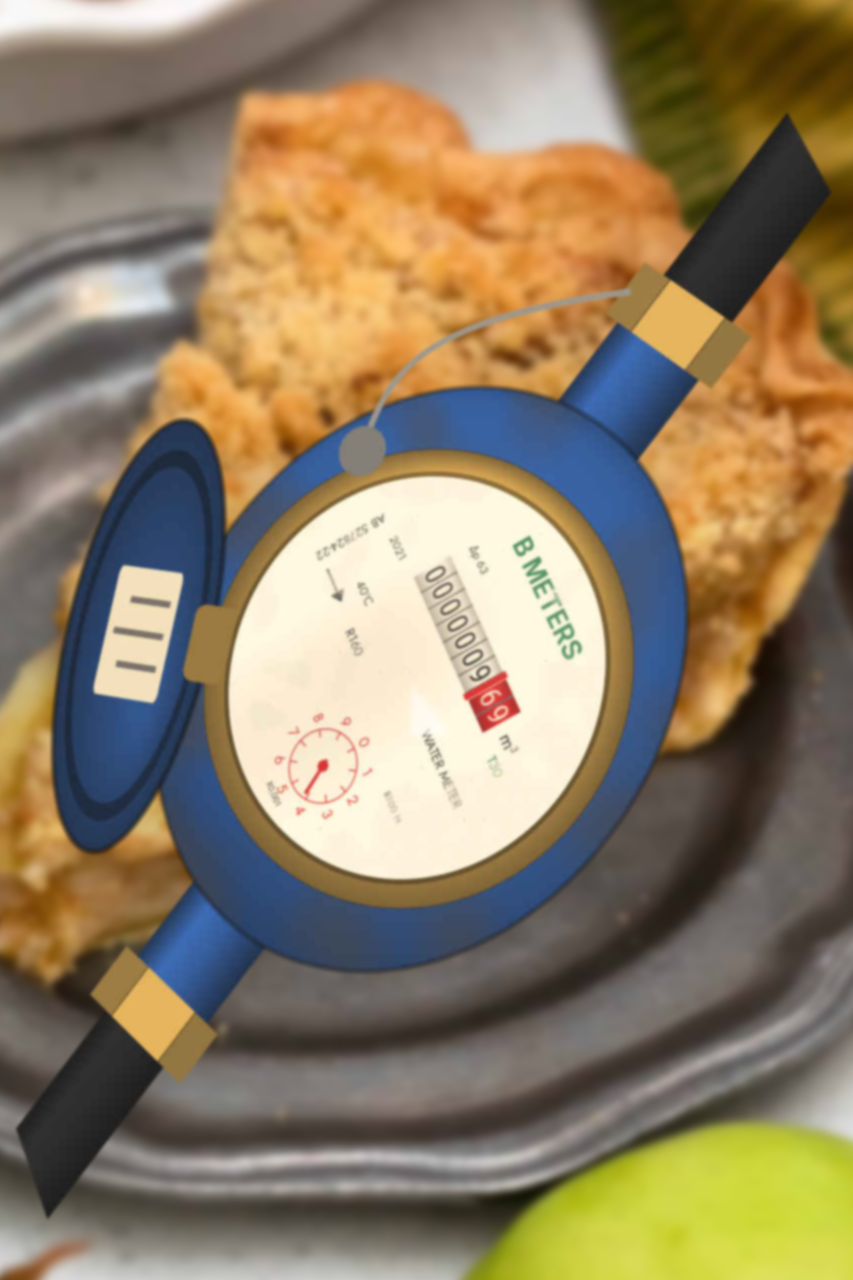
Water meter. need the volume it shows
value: 9.694 m³
